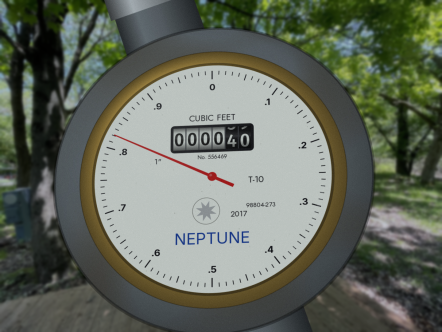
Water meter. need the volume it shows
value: 39.82 ft³
